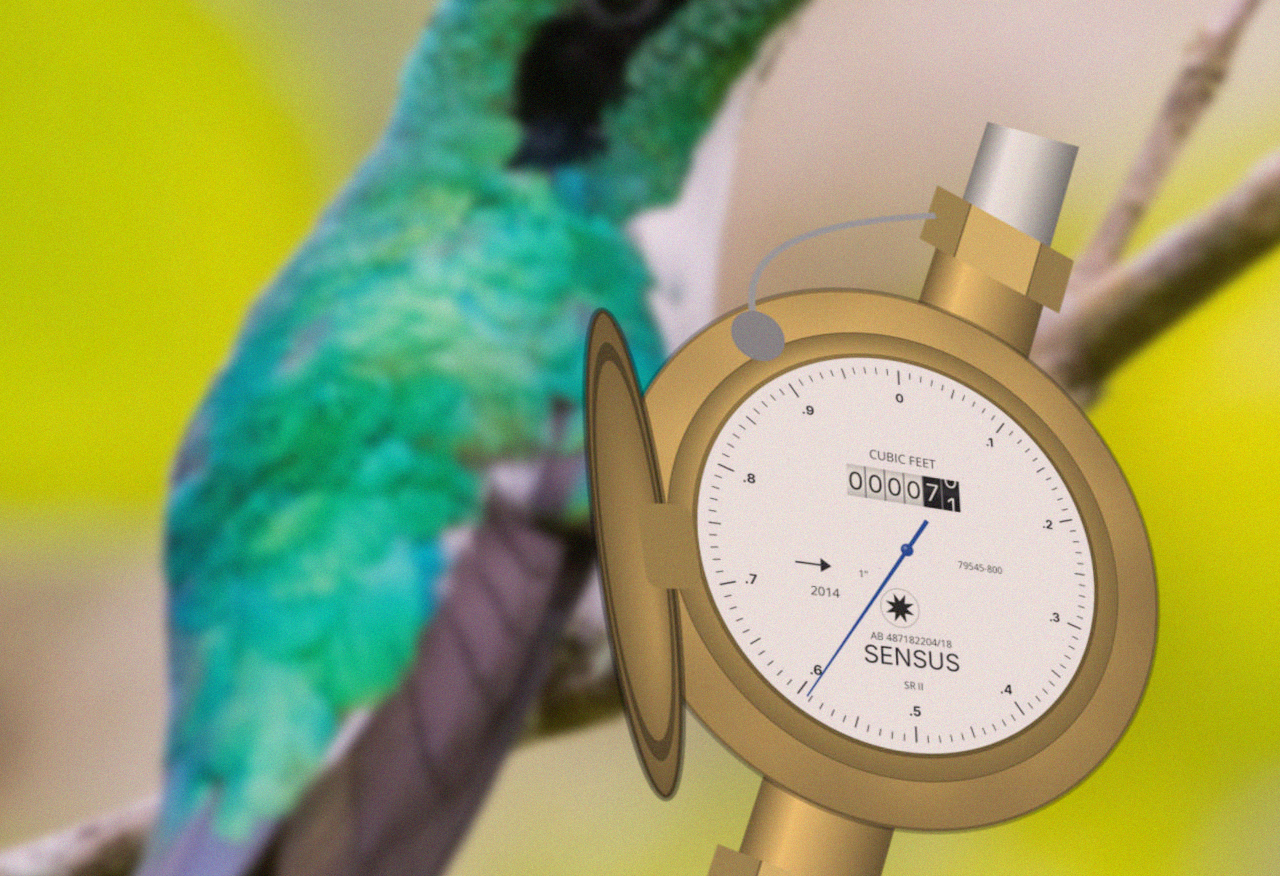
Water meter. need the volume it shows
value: 70.59 ft³
